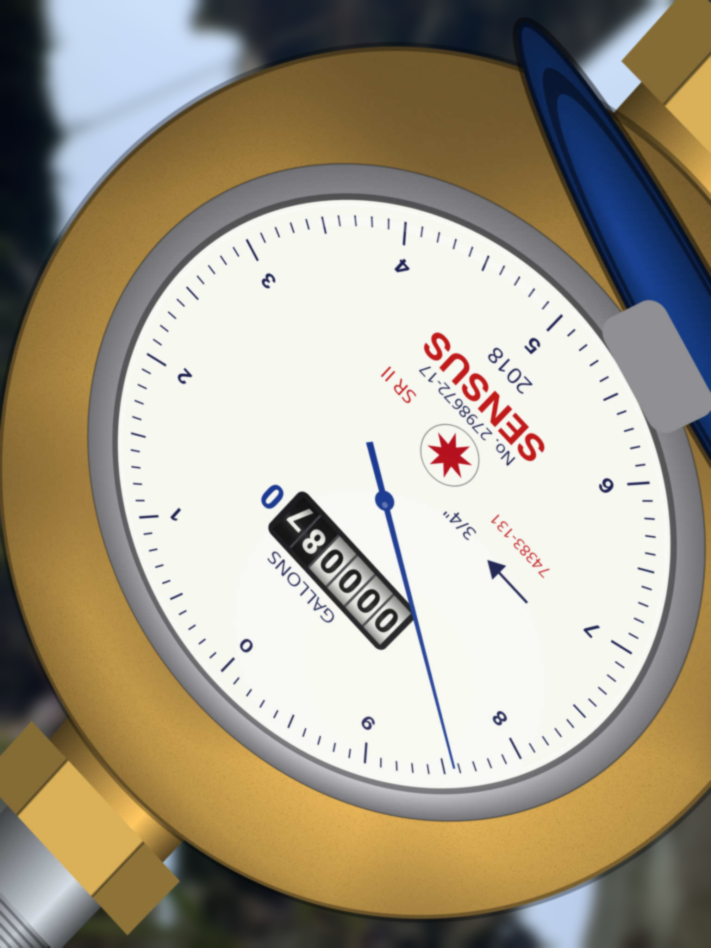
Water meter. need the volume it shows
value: 868.4 gal
